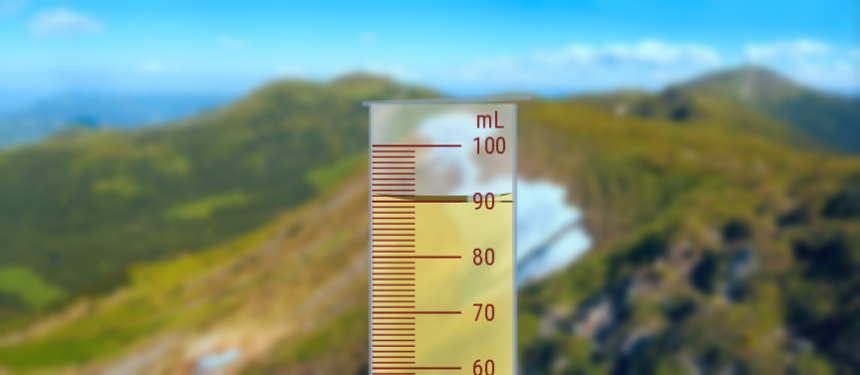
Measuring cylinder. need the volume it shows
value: 90 mL
